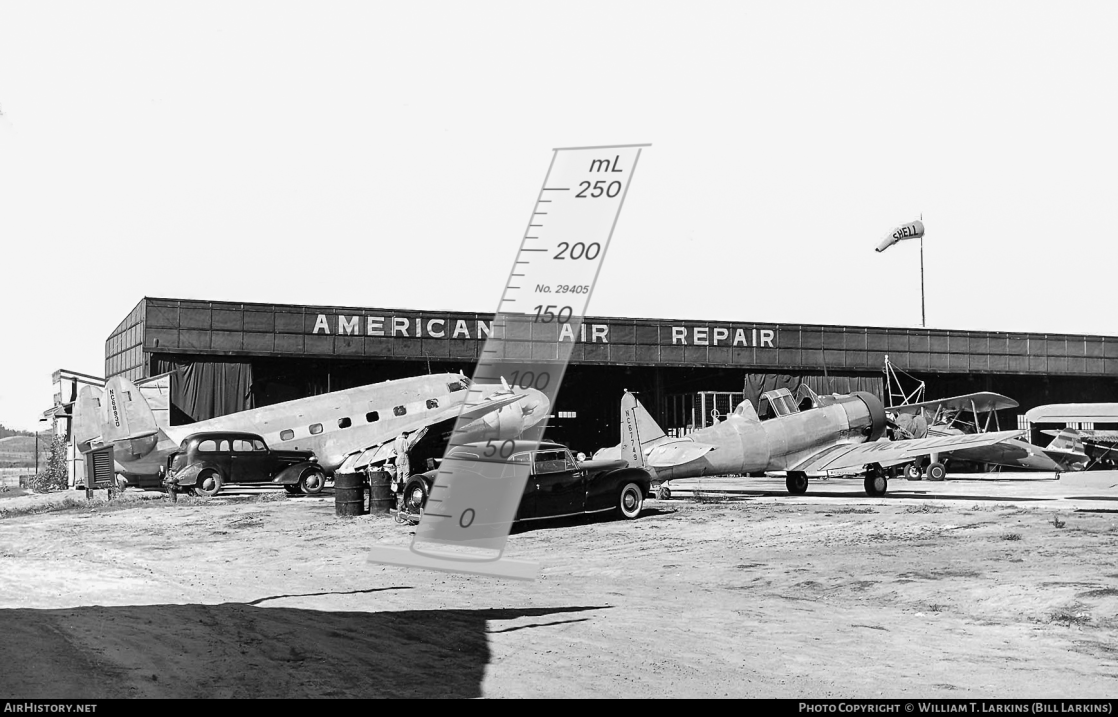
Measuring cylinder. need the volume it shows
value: 40 mL
